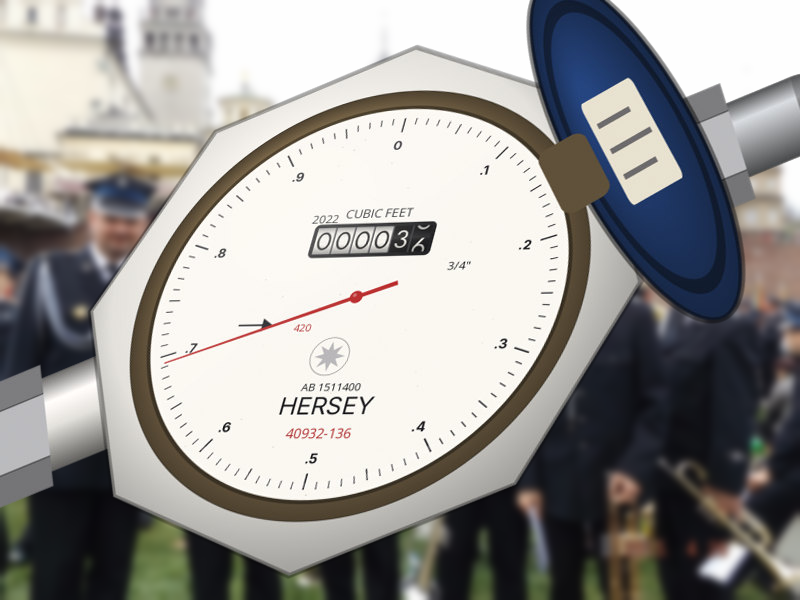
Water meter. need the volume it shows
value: 35.69 ft³
